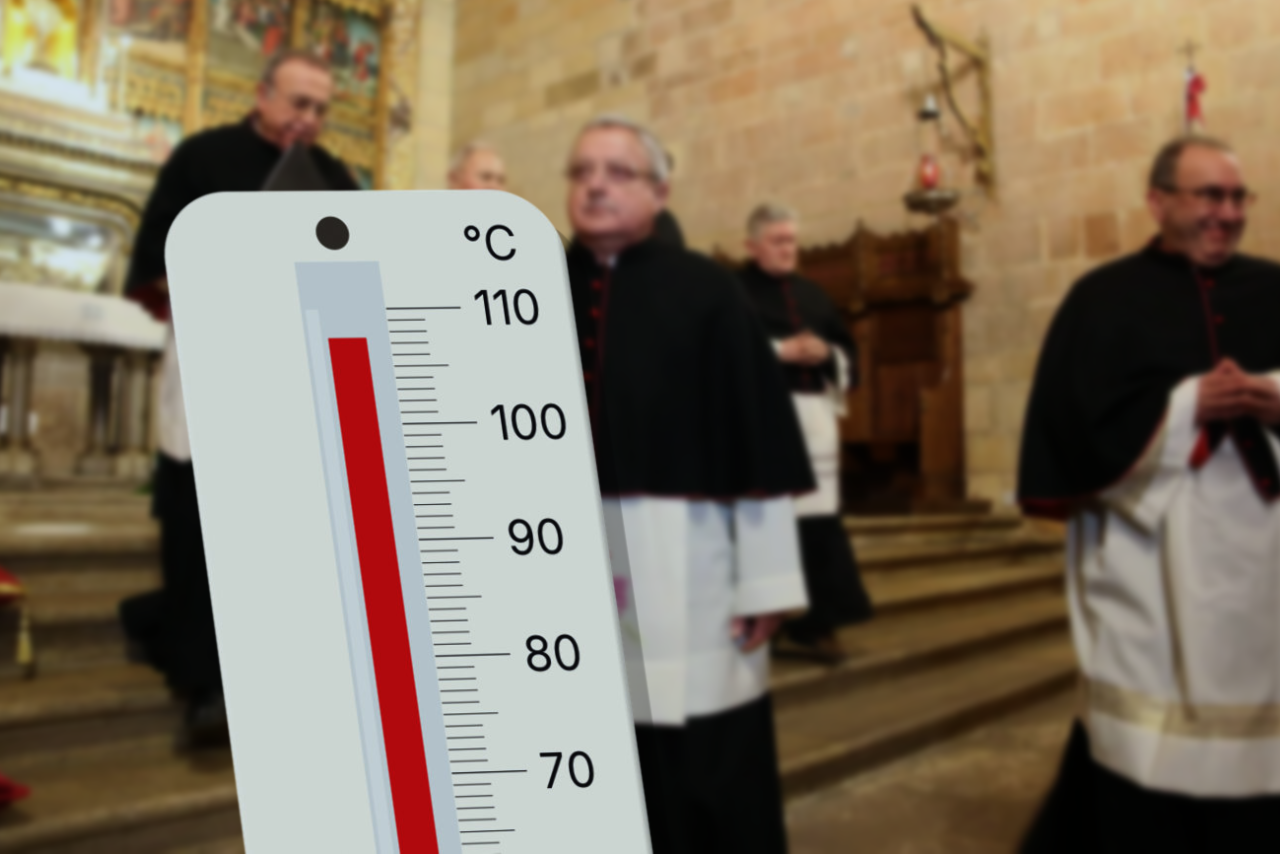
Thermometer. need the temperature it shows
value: 107.5 °C
